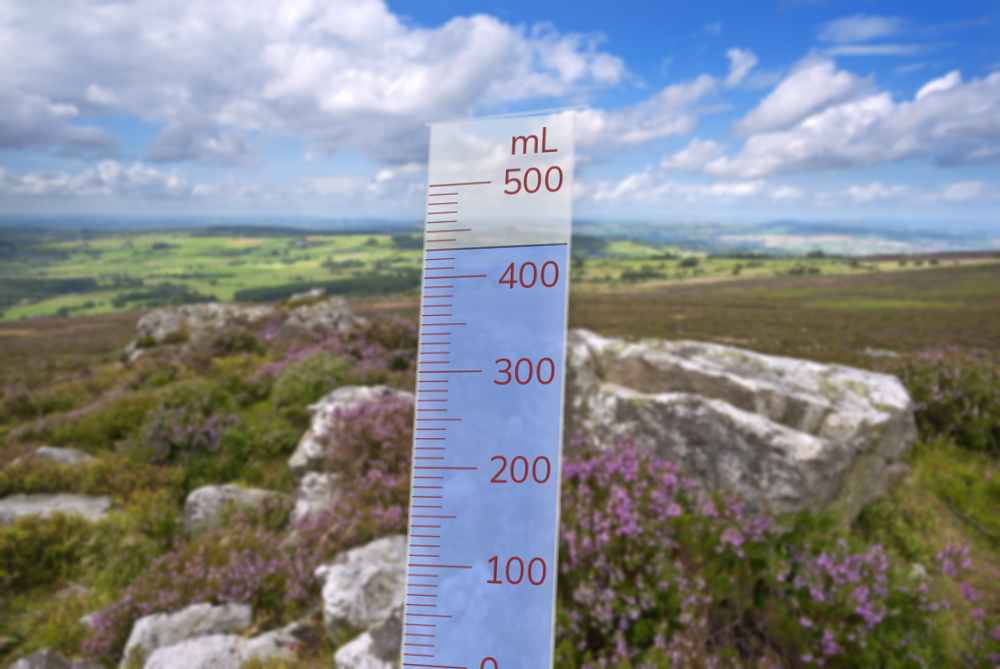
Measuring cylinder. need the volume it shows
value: 430 mL
